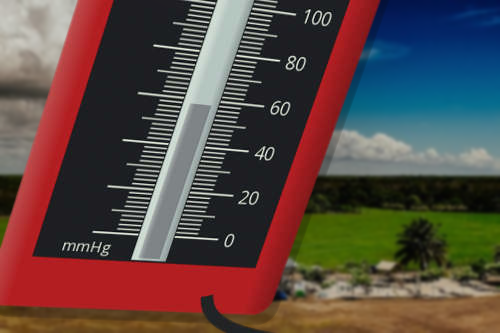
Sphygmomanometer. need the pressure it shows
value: 58 mmHg
